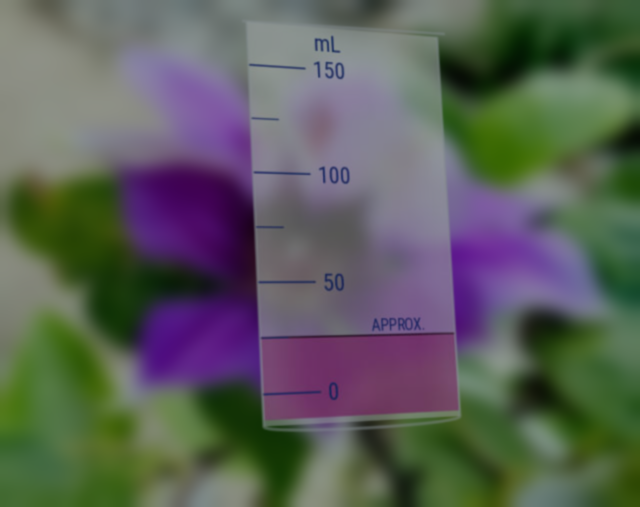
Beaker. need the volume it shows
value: 25 mL
